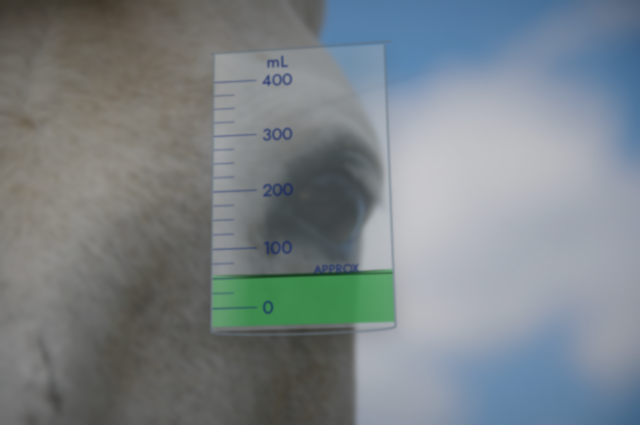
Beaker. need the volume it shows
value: 50 mL
